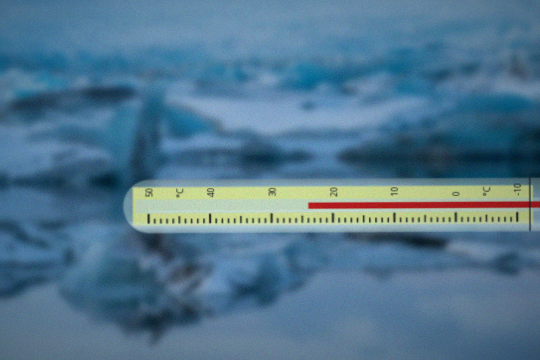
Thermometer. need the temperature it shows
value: 24 °C
